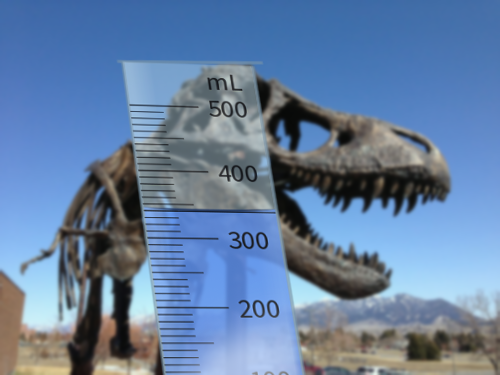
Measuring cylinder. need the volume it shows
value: 340 mL
